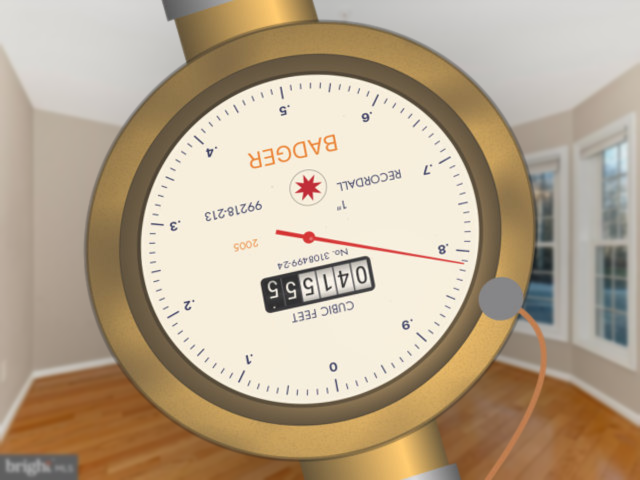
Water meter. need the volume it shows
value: 41554.81 ft³
